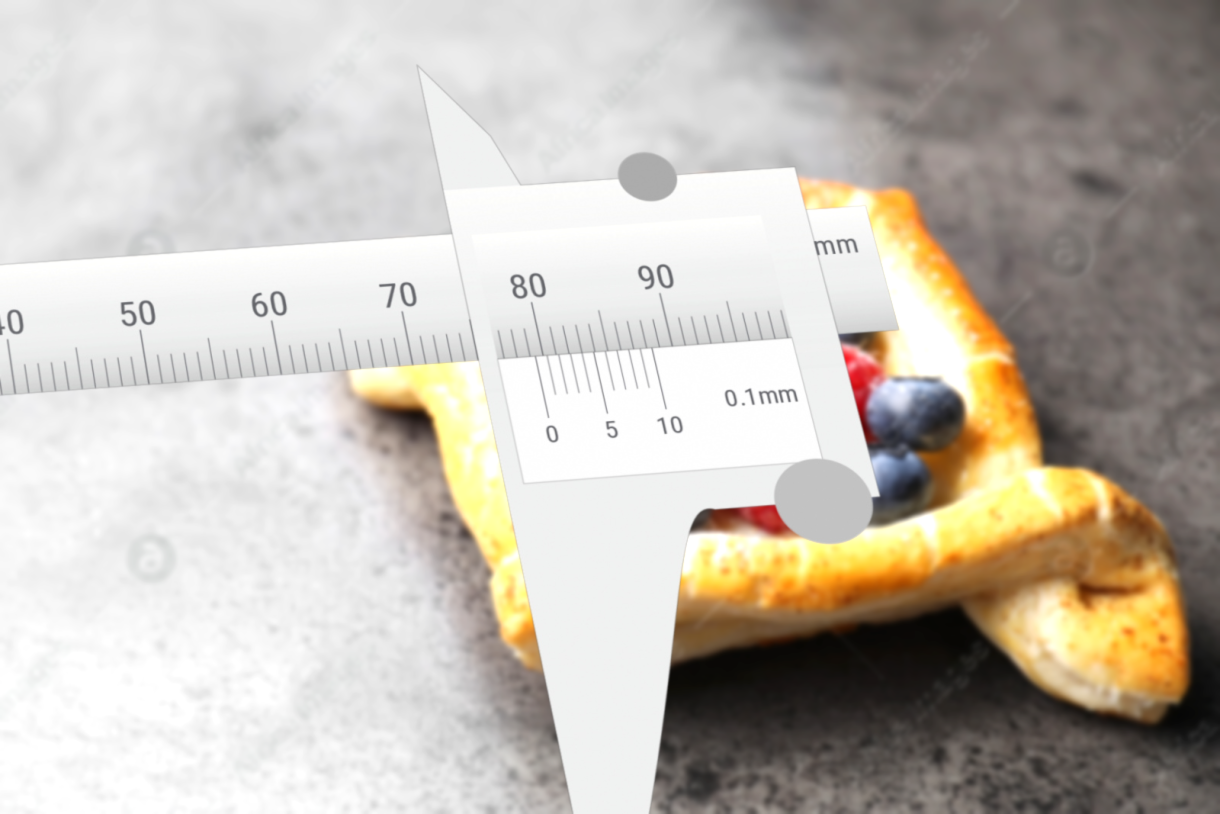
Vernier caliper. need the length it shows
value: 79.4 mm
